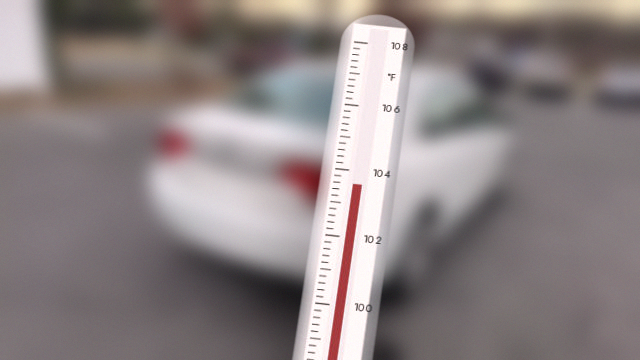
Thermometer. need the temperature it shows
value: 103.6 °F
